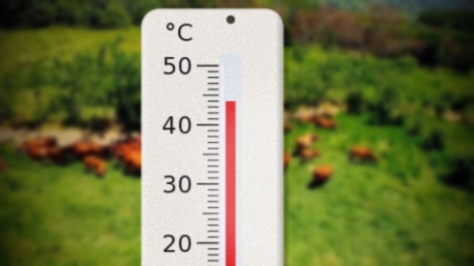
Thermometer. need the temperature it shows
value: 44 °C
